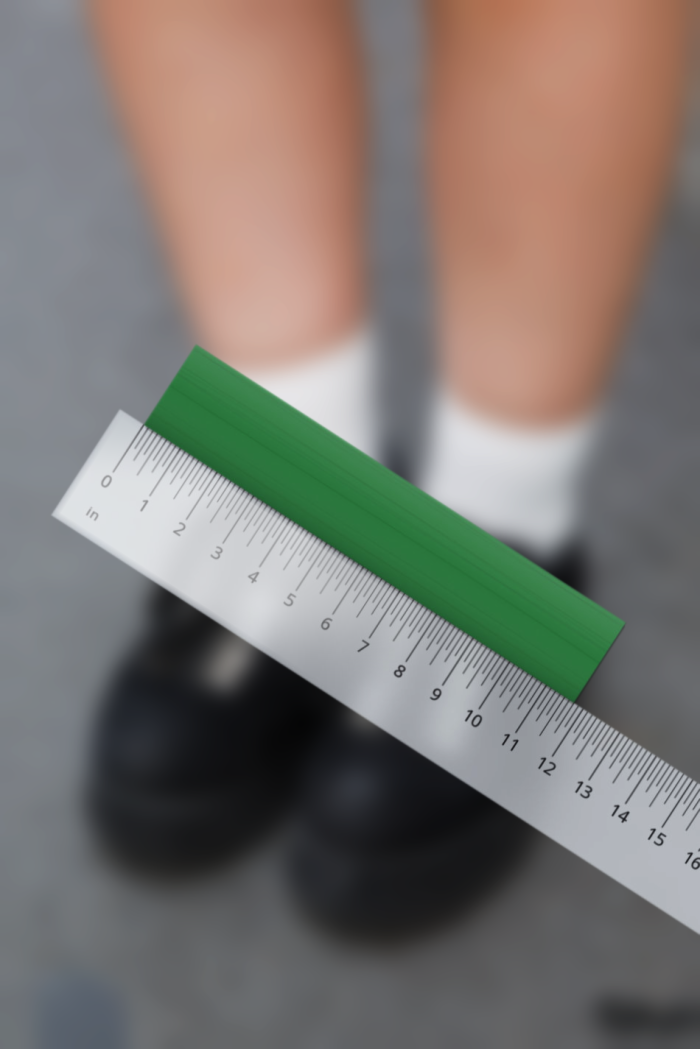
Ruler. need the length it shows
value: 11.75 in
